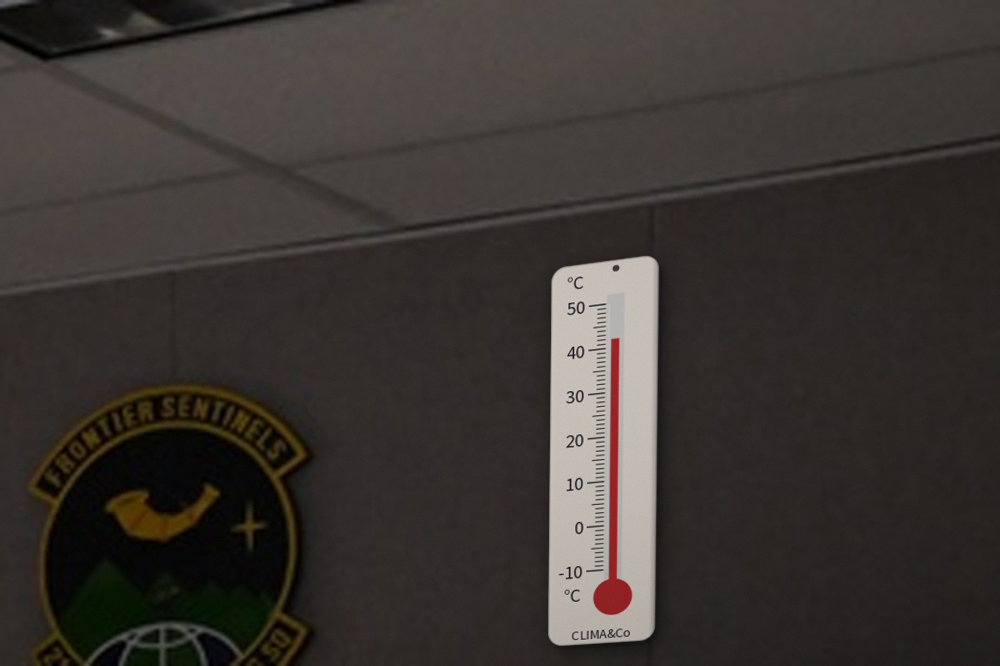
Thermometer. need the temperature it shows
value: 42 °C
